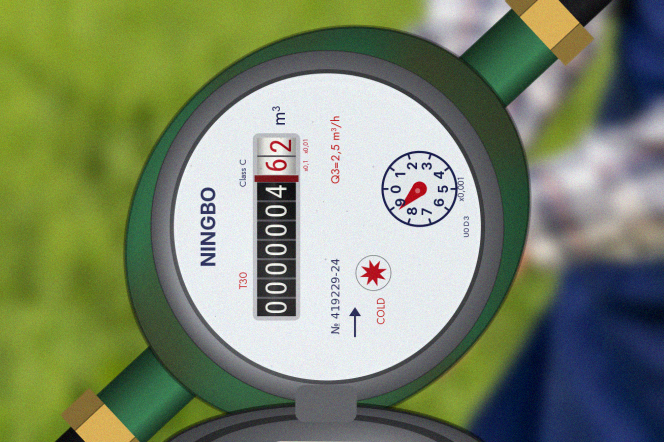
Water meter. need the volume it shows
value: 4.618 m³
